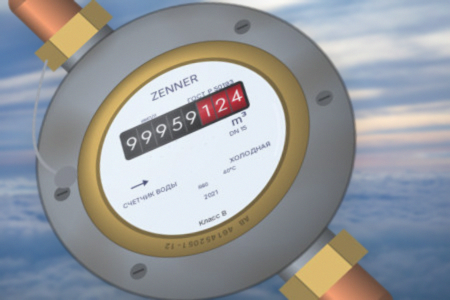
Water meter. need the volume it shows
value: 99959.124 m³
